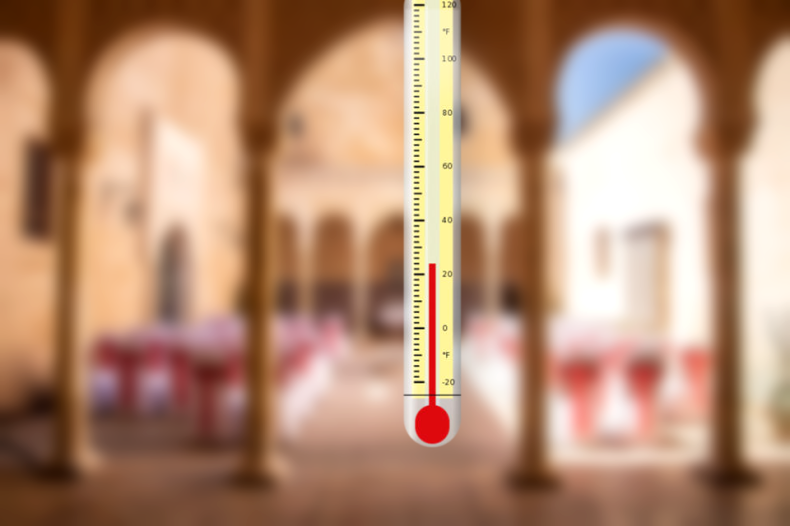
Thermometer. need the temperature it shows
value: 24 °F
